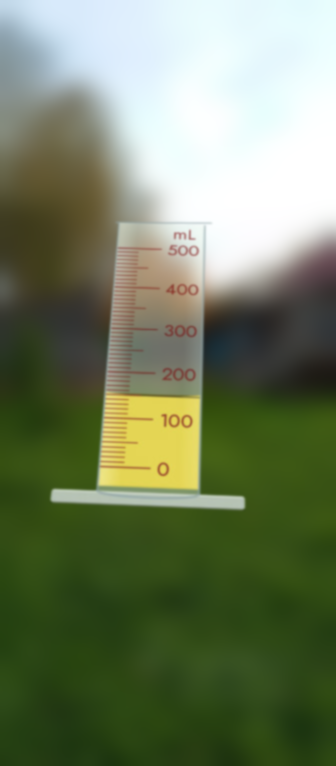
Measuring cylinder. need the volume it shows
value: 150 mL
